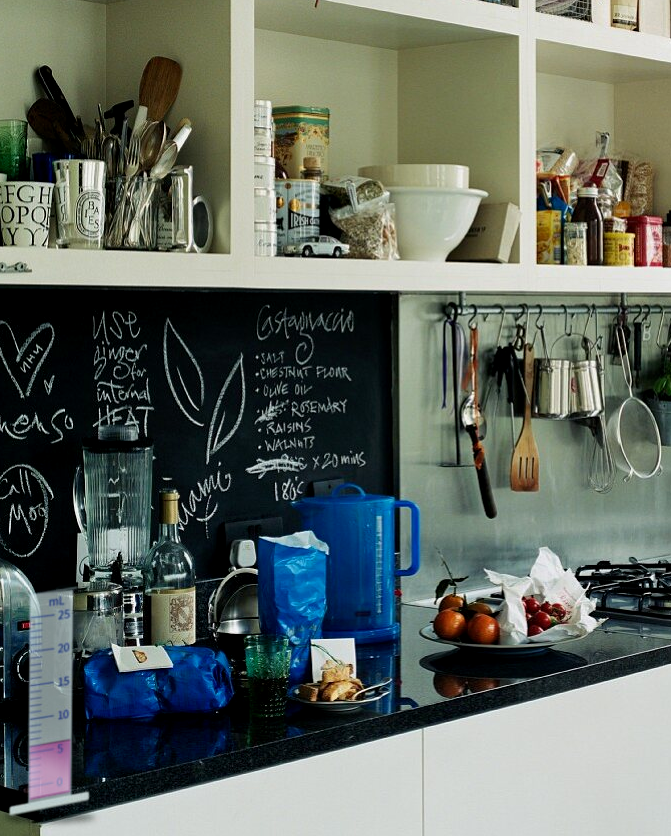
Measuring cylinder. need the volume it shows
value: 6 mL
